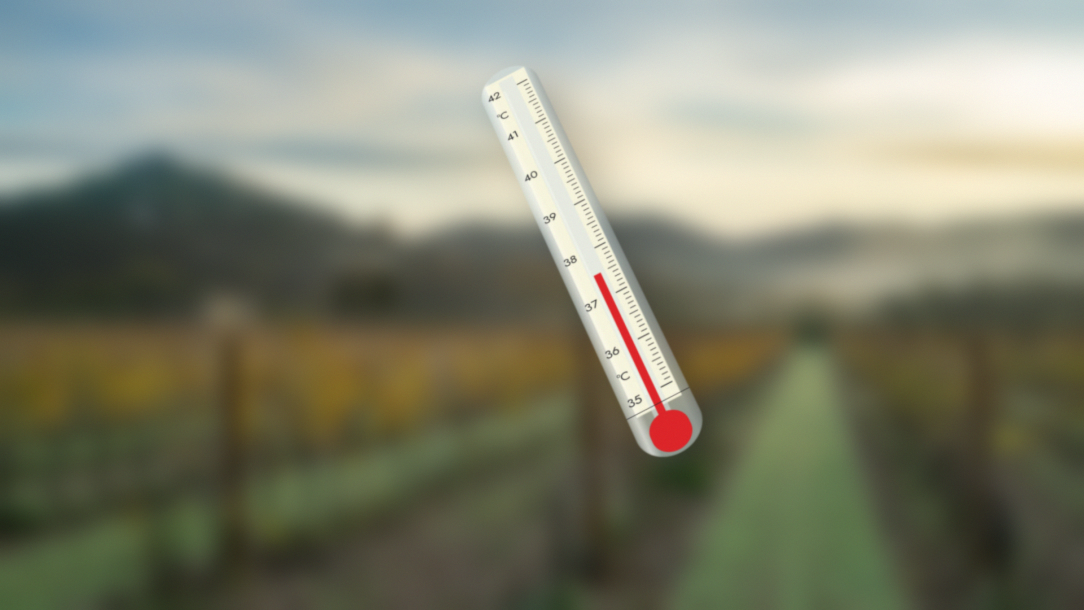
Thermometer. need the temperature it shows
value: 37.5 °C
